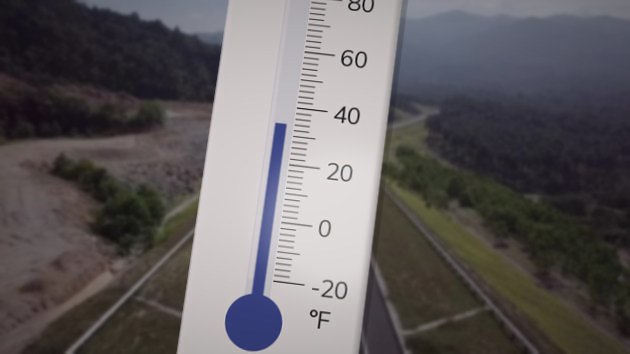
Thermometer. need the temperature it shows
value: 34 °F
